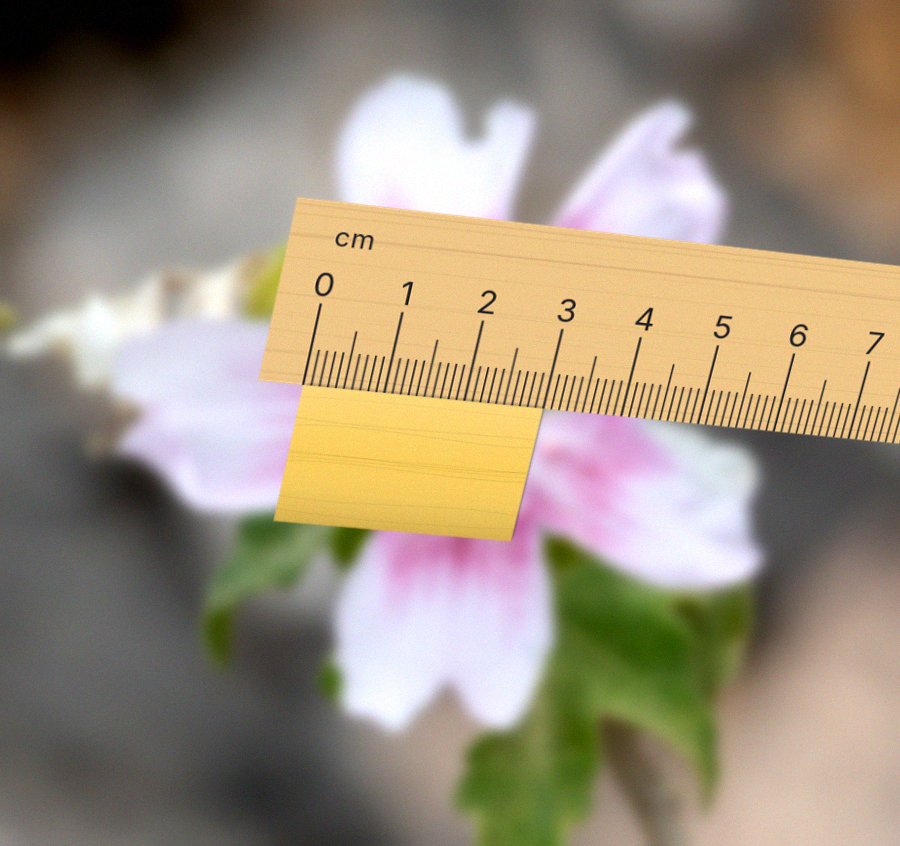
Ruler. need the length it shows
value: 3 cm
